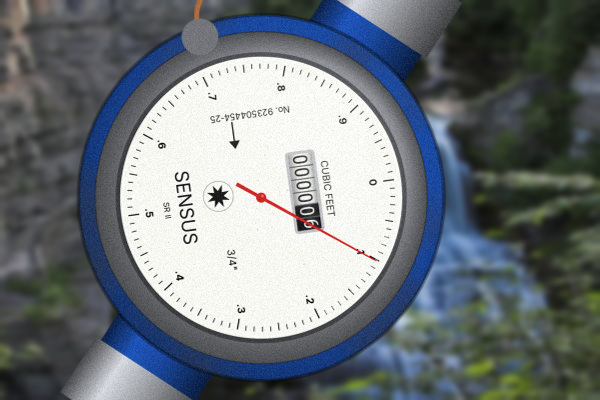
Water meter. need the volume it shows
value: 6.10 ft³
